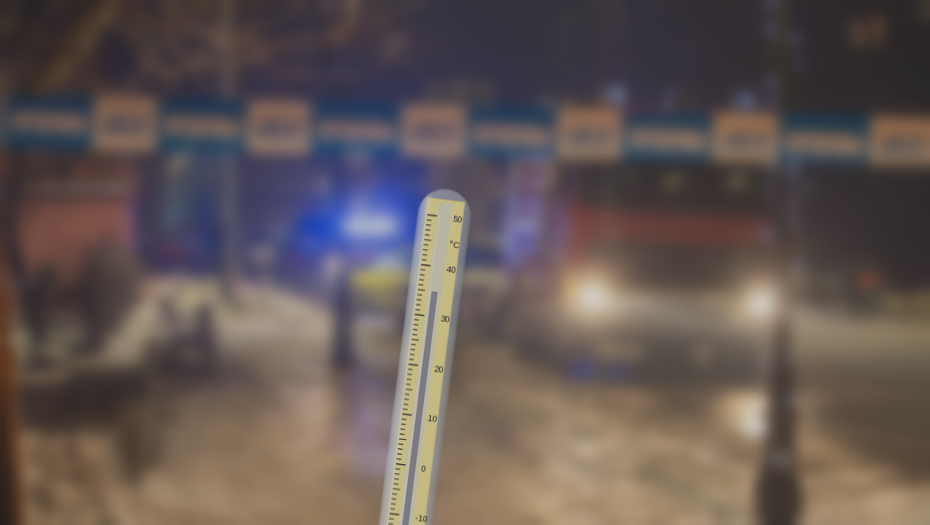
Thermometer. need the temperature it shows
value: 35 °C
